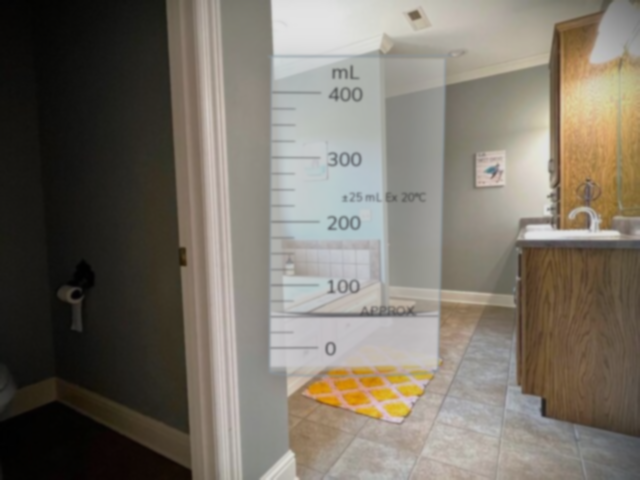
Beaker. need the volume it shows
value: 50 mL
